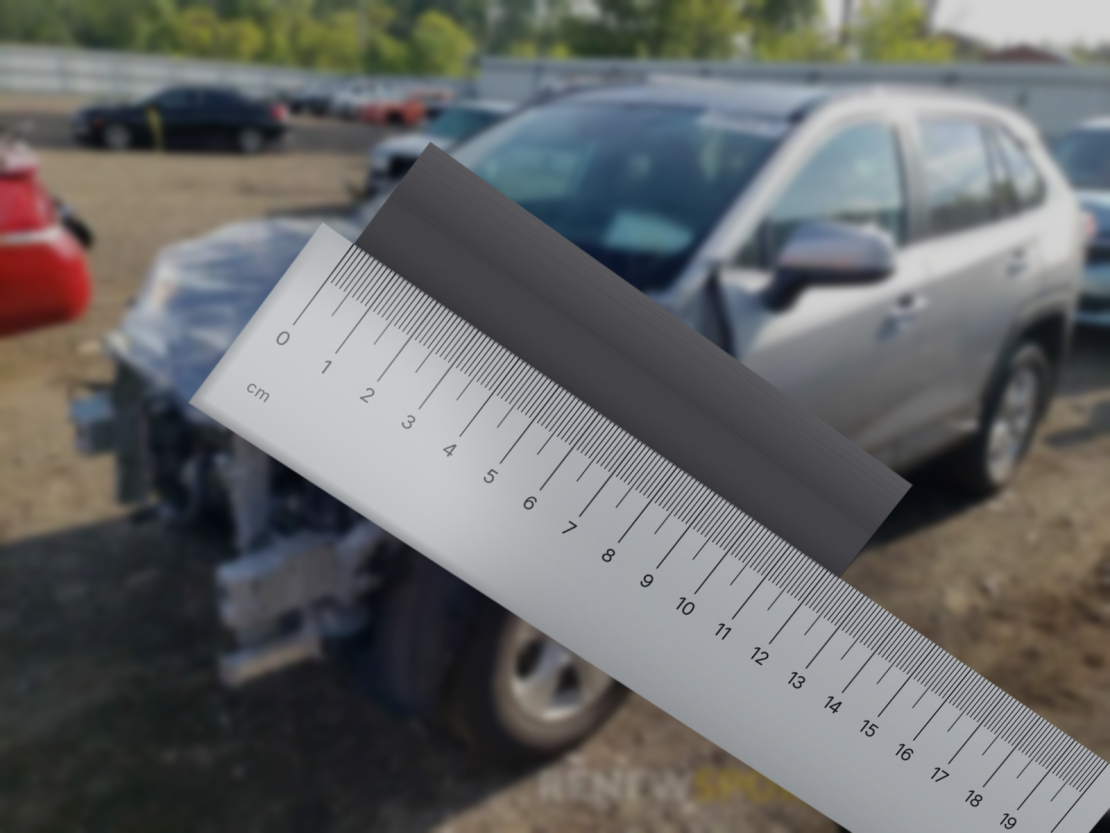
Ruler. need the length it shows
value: 12.3 cm
